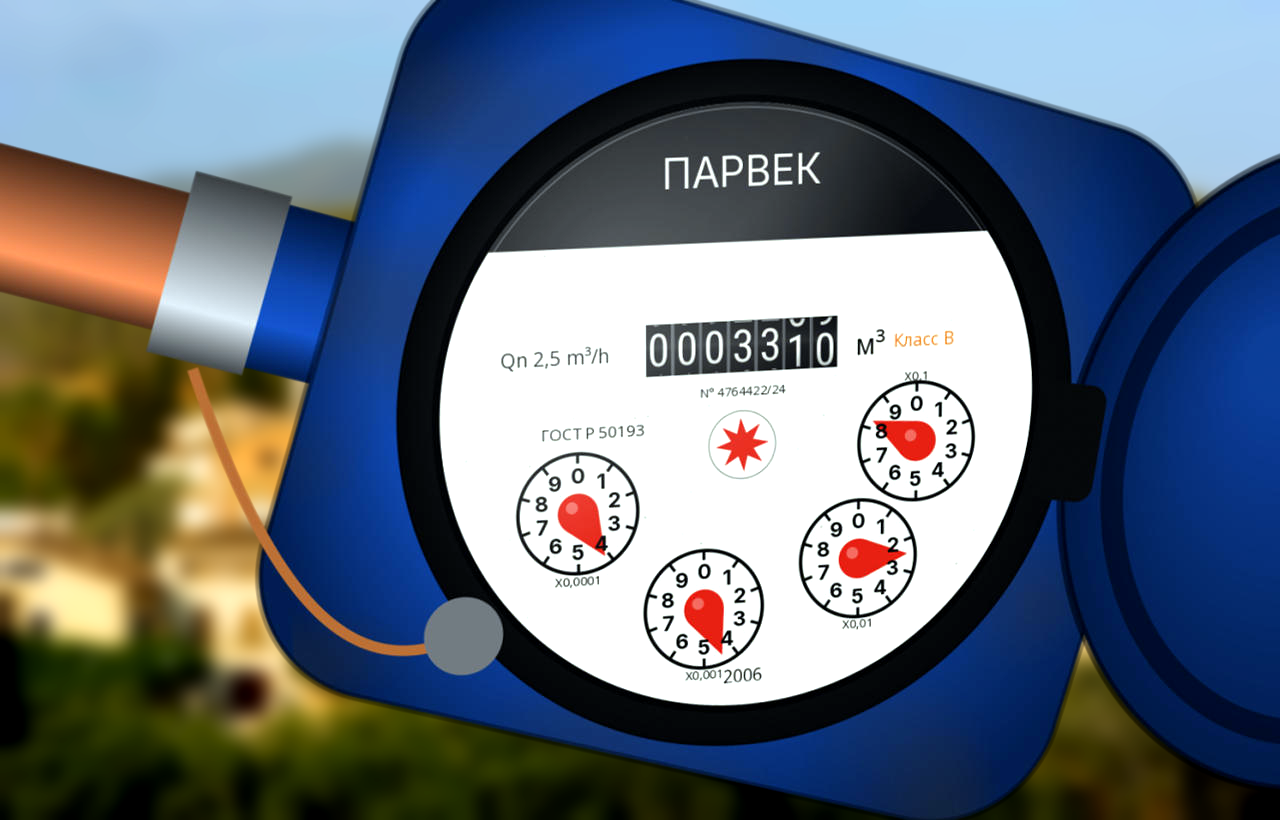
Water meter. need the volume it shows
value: 3309.8244 m³
